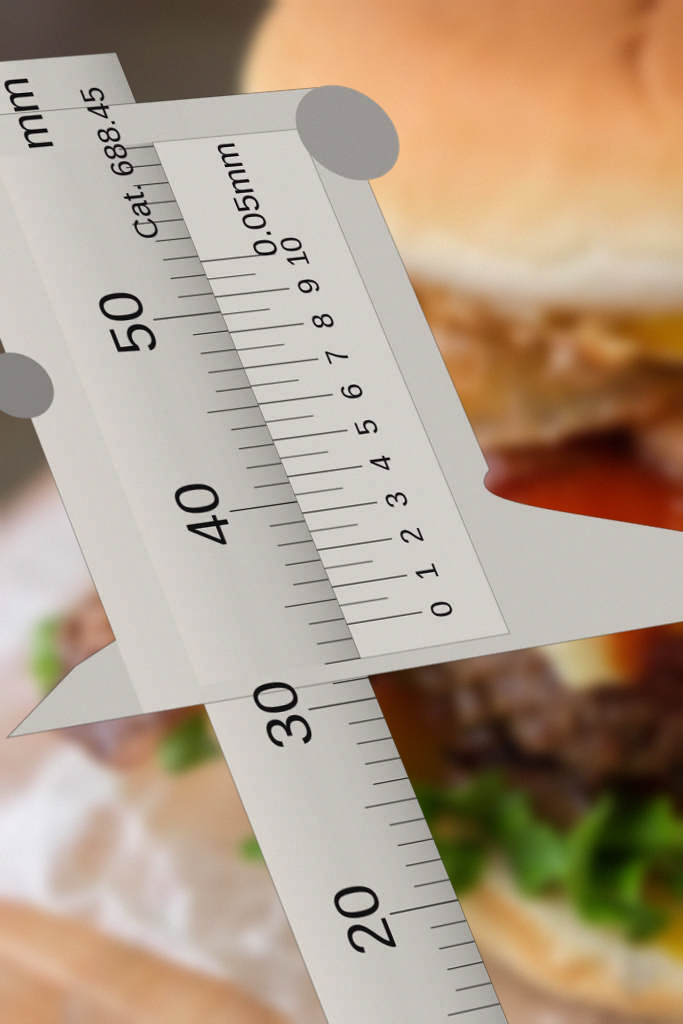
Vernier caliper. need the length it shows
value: 33.7 mm
